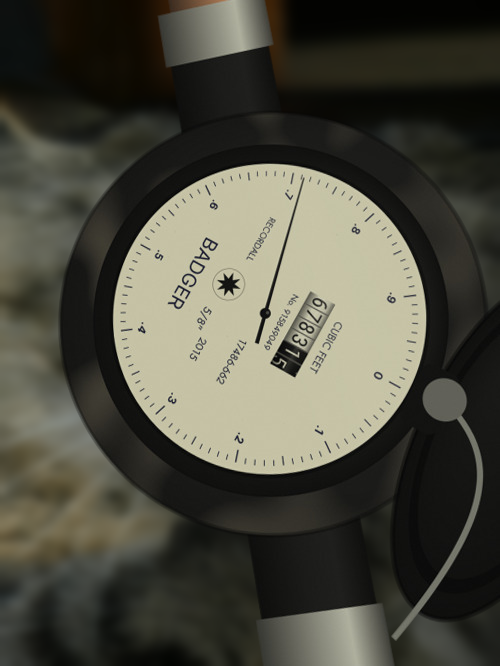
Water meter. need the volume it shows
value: 678314.71 ft³
